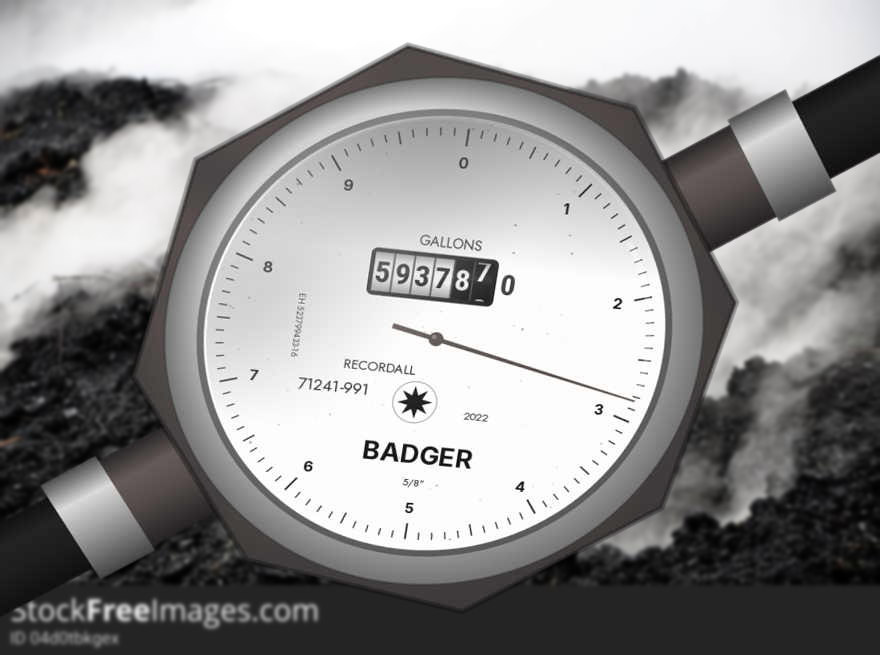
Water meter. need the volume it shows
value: 5937872.8 gal
